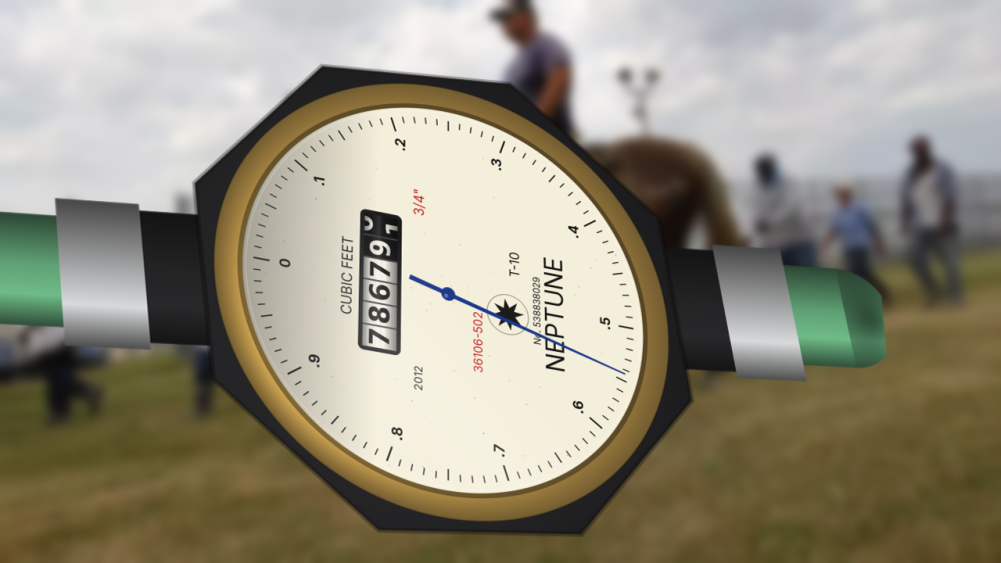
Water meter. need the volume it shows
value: 786790.54 ft³
